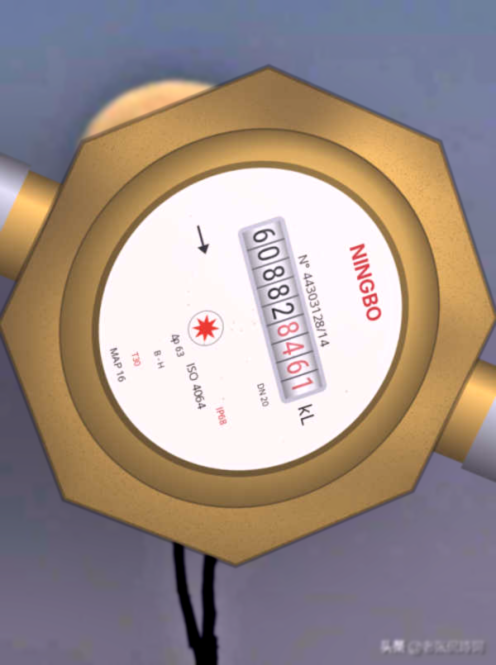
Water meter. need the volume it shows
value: 60882.8461 kL
